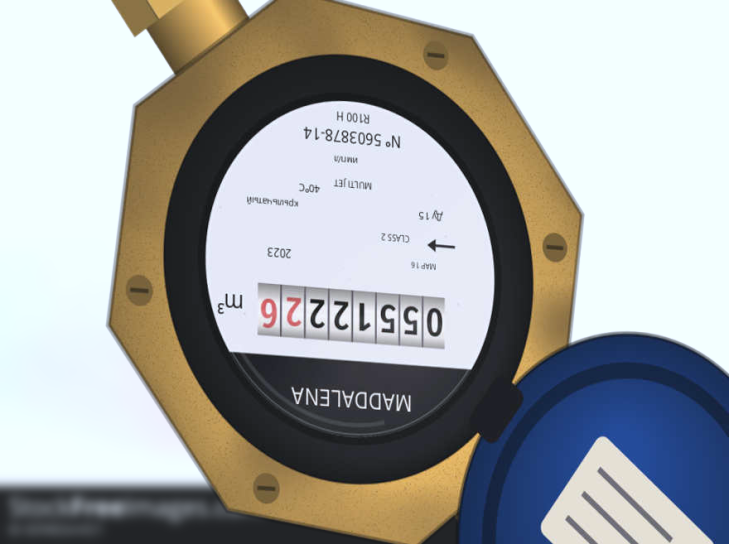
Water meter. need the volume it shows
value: 55122.26 m³
